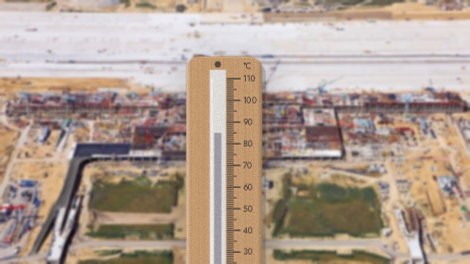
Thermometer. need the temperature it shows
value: 85 °C
